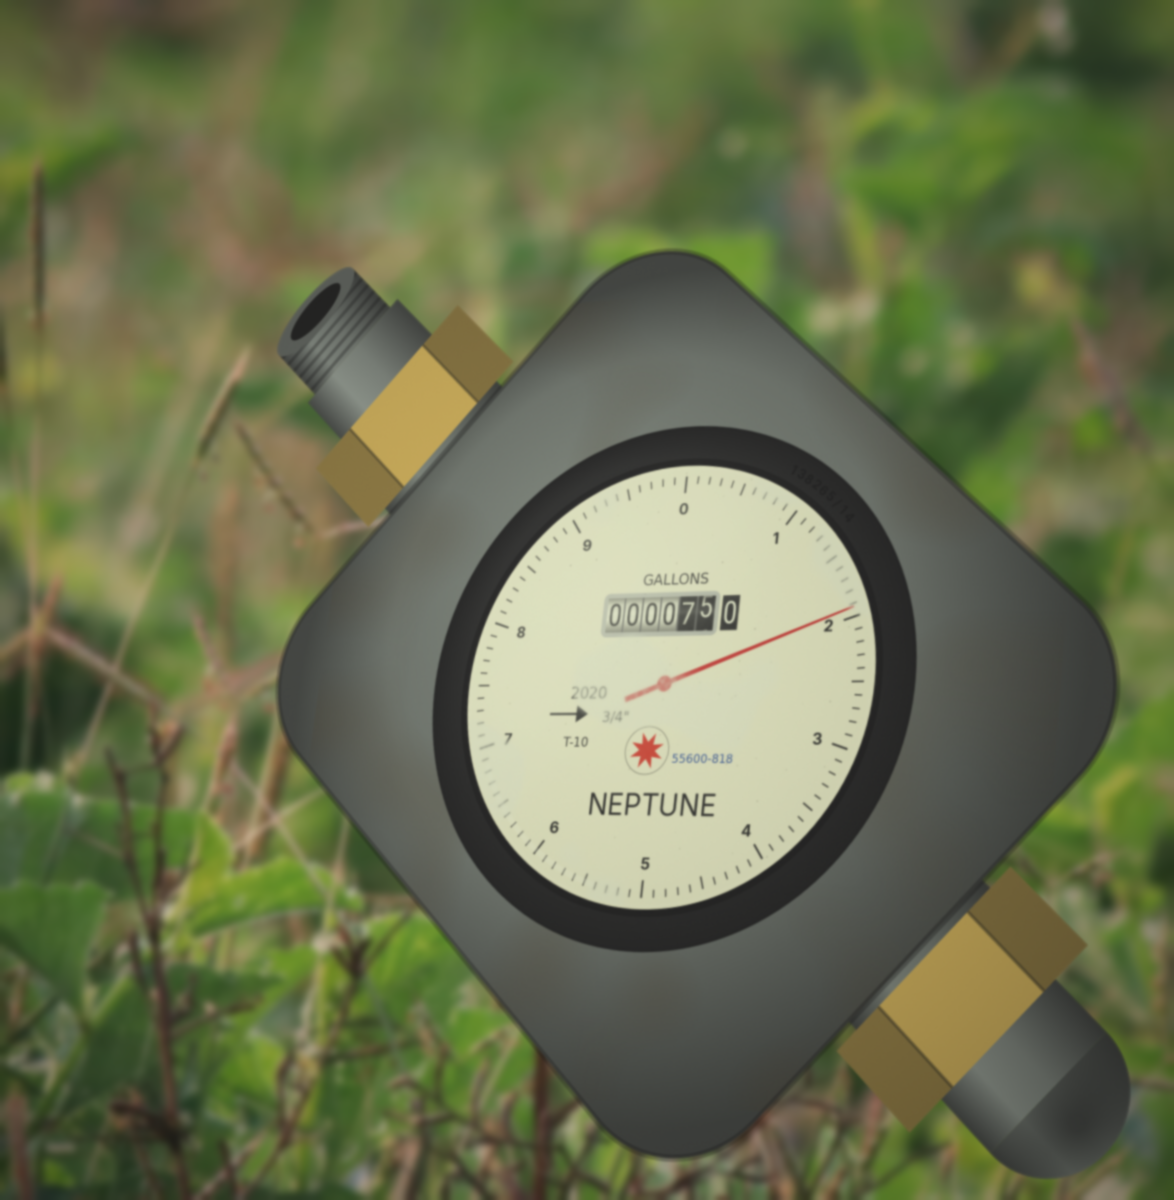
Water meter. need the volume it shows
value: 751.9 gal
